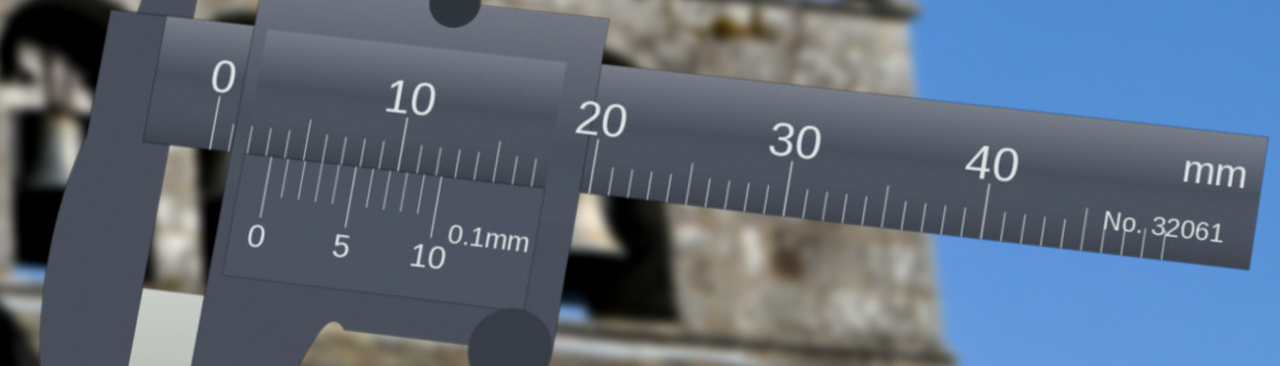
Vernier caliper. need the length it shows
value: 3.3 mm
